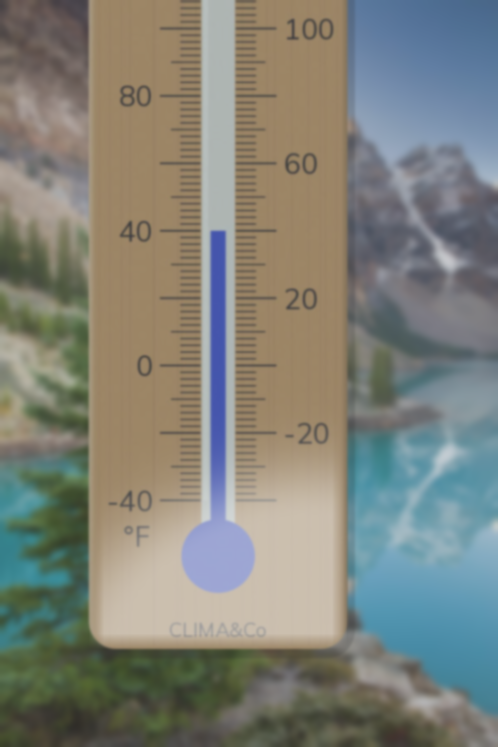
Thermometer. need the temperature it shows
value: 40 °F
